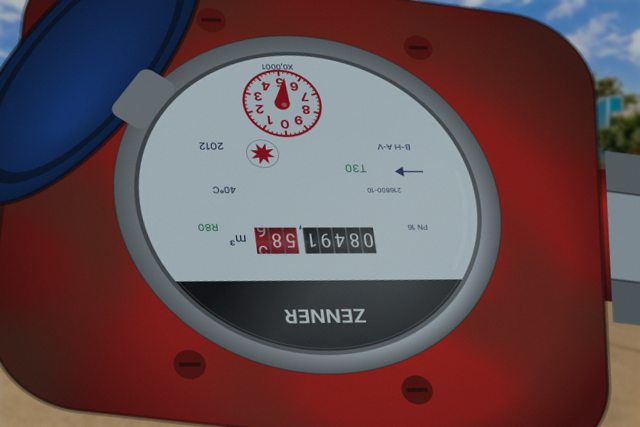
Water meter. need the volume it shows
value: 8491.5855 m³
